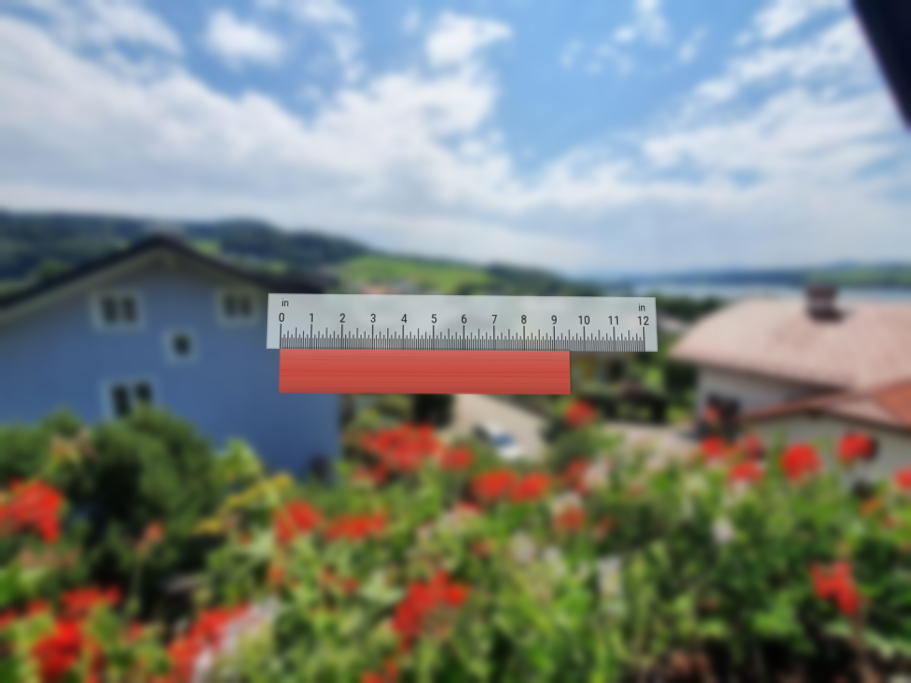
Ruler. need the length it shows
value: 9.5 in
